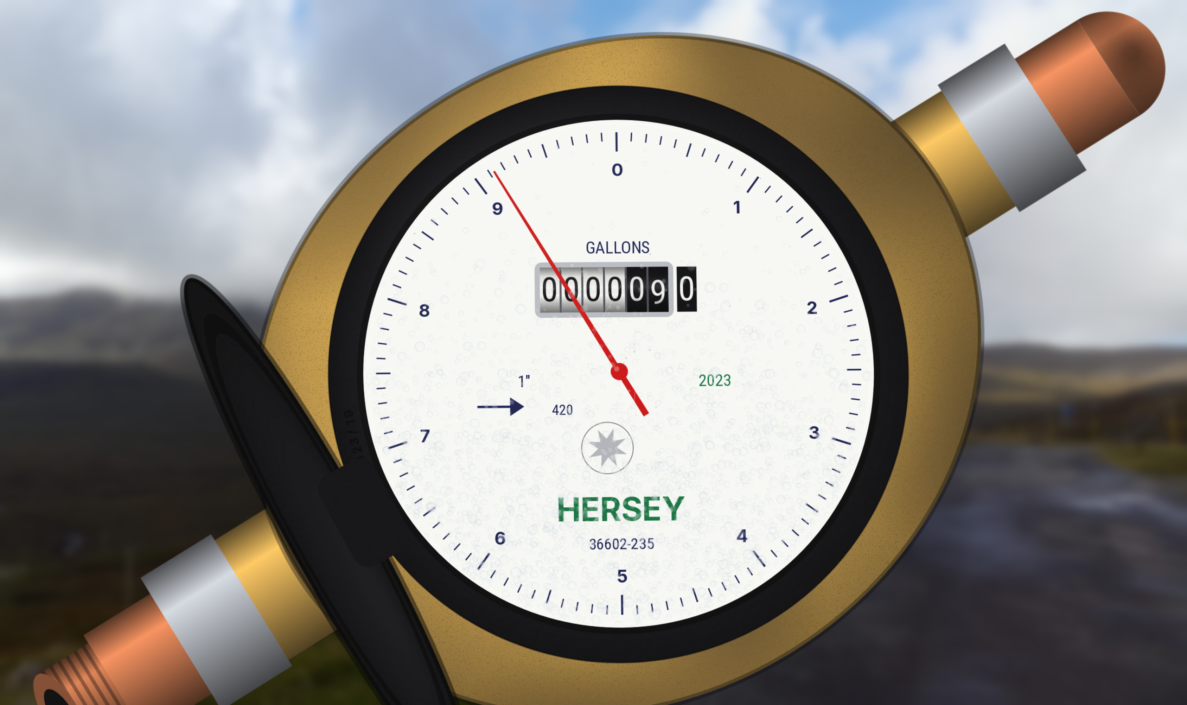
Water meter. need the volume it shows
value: 89.1 gal
